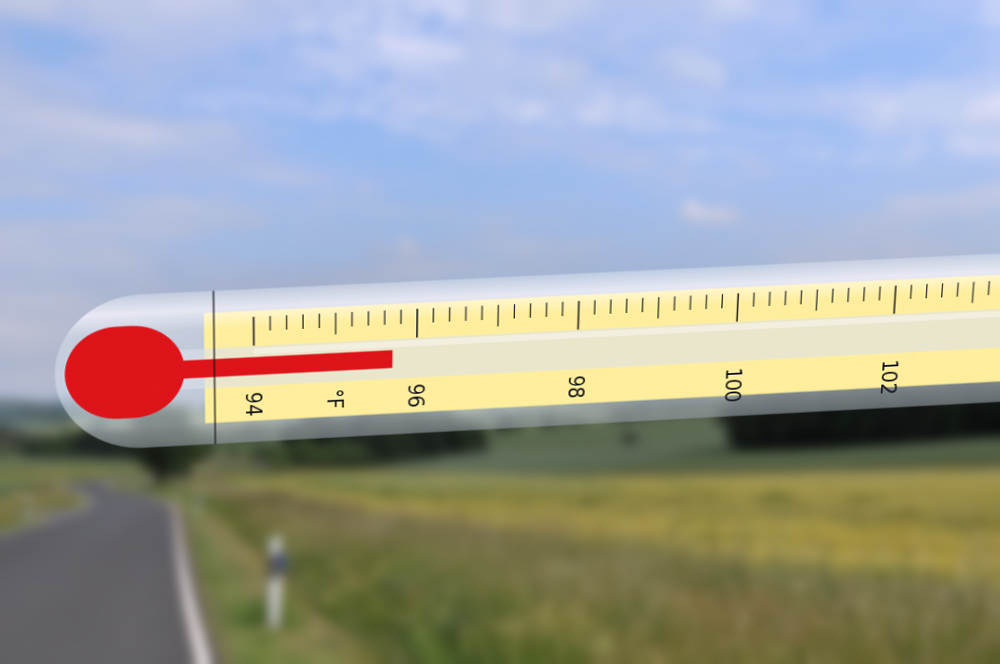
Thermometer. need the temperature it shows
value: 95.7 °F
